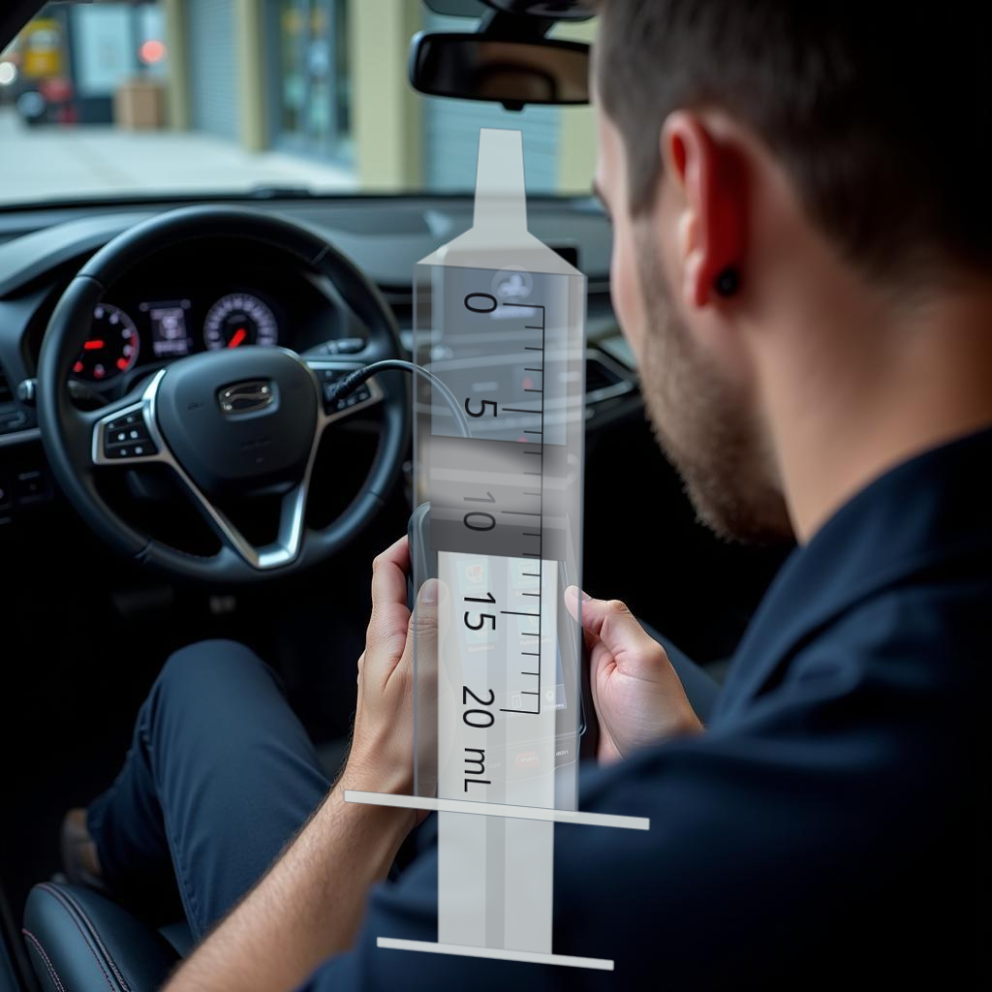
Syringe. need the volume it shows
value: 6.5 mL
